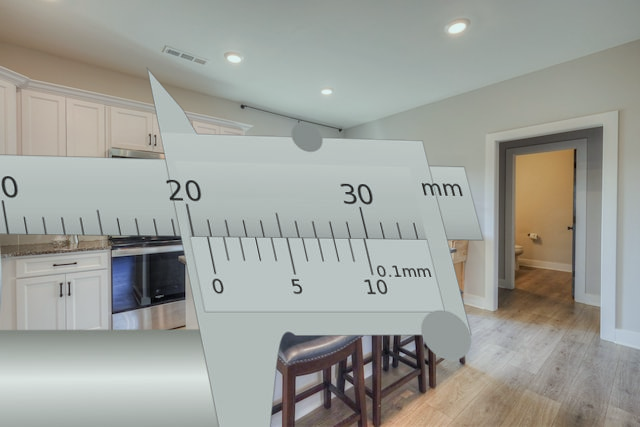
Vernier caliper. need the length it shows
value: 20.8 mm
